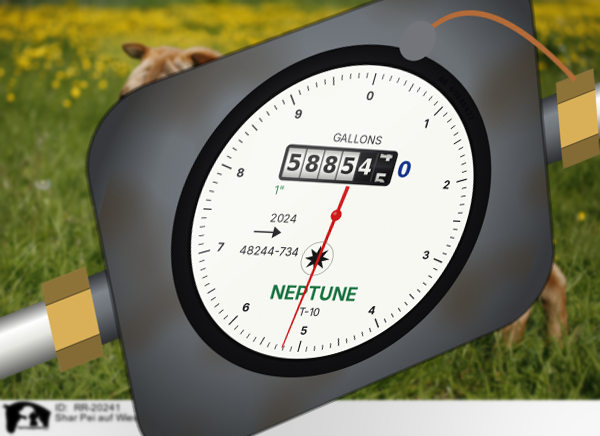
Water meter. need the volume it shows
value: 5885445.2 gal
